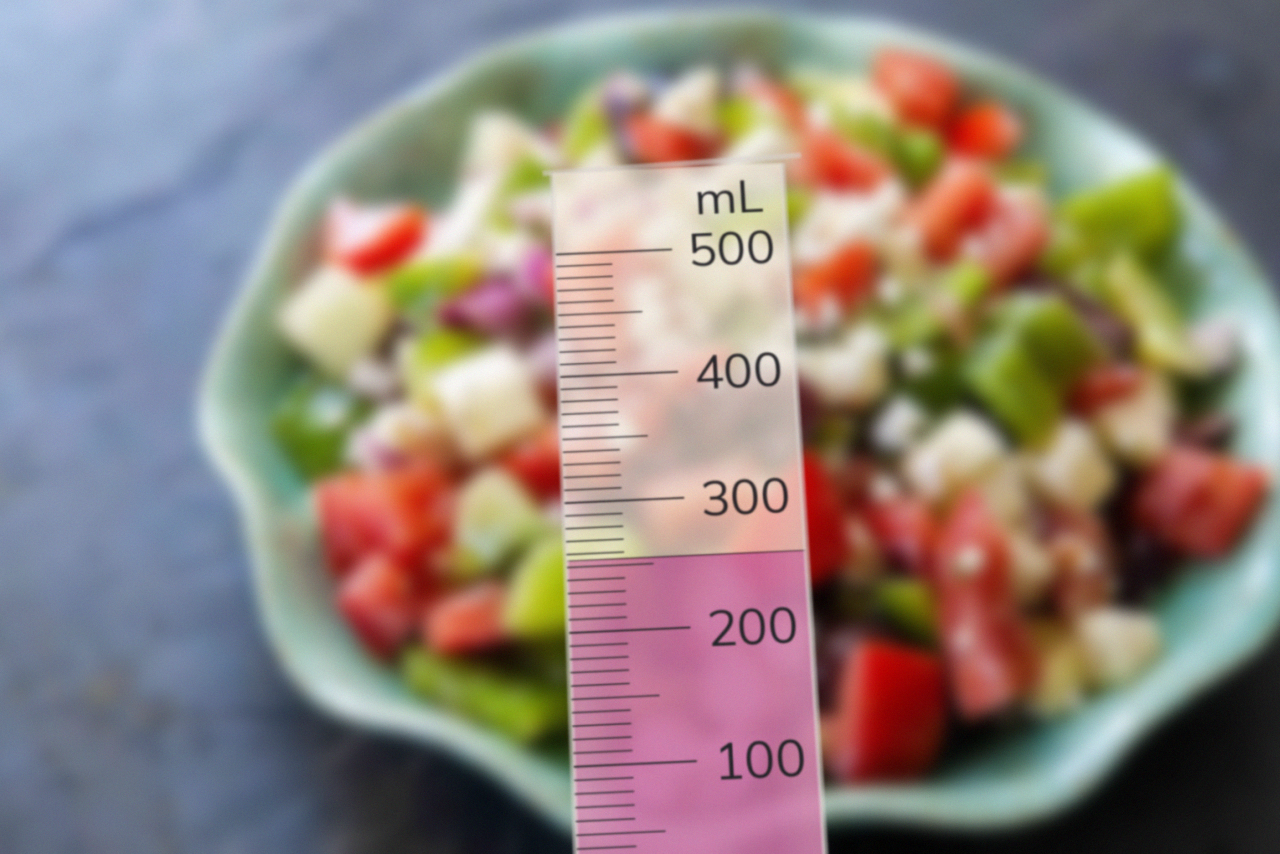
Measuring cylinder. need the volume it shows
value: 255 mL
